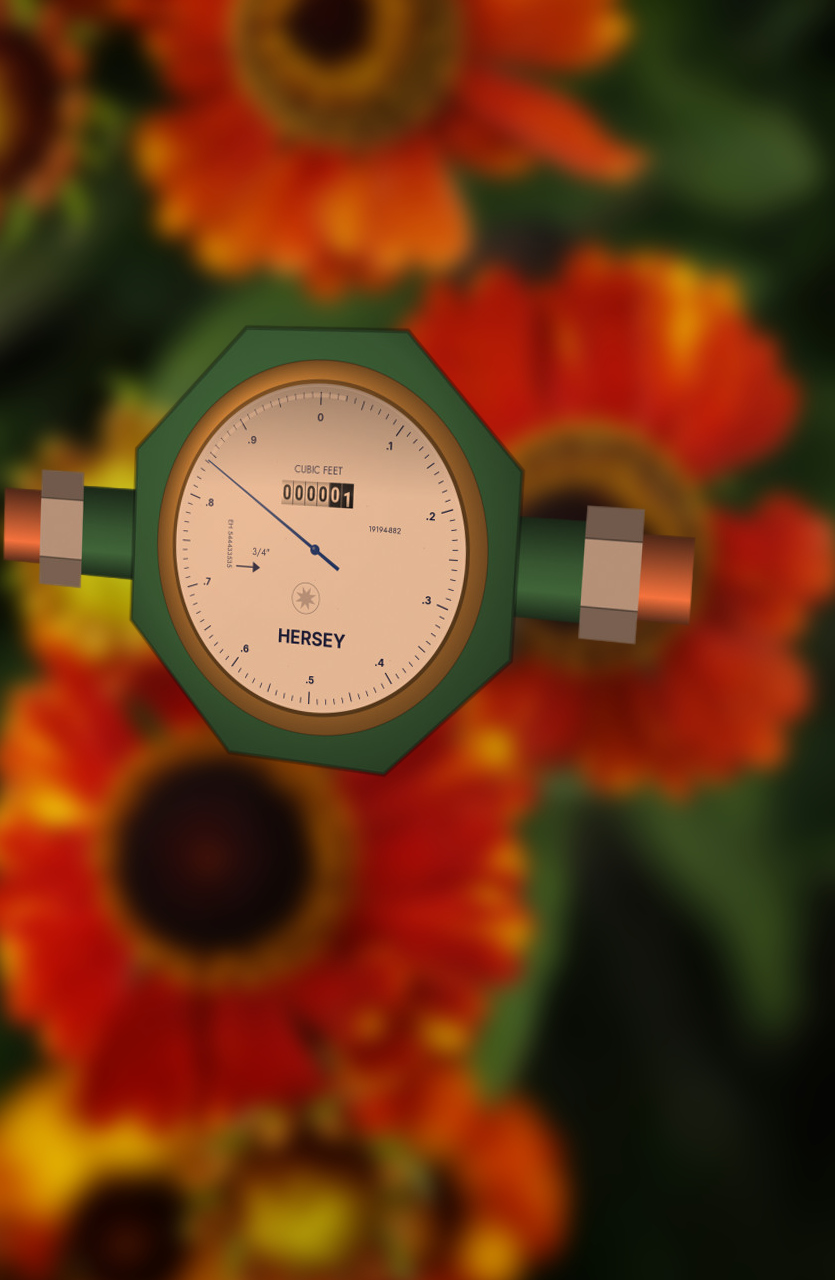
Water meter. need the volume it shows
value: 0.84 ft³
